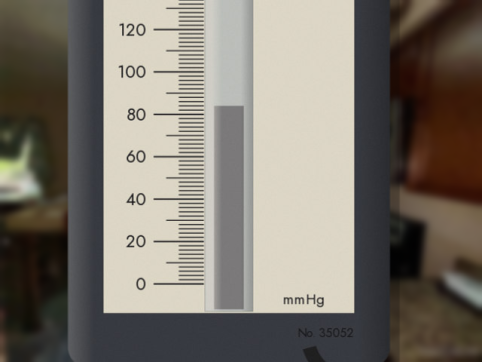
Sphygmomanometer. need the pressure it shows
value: 84 mmHg
